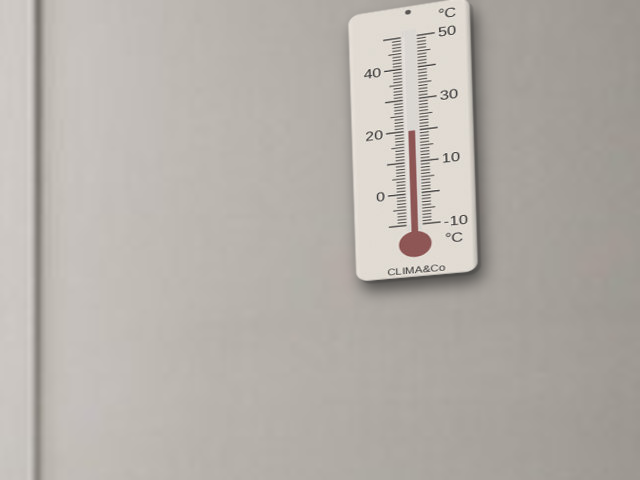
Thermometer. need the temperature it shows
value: 20 °C
